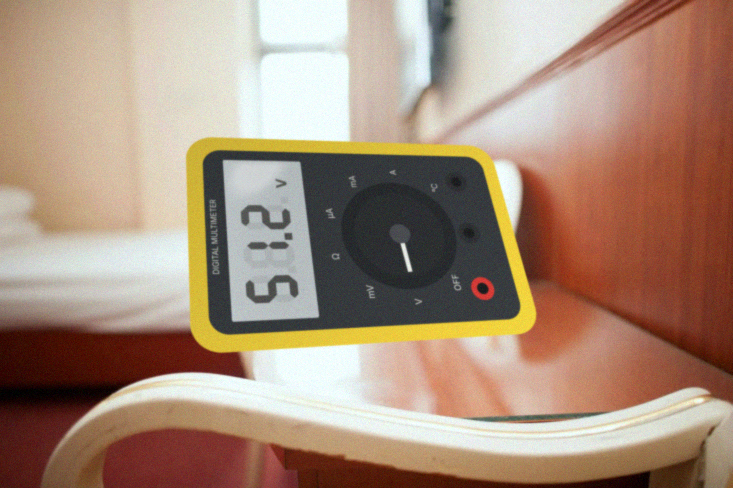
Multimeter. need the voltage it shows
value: 51.2 V
